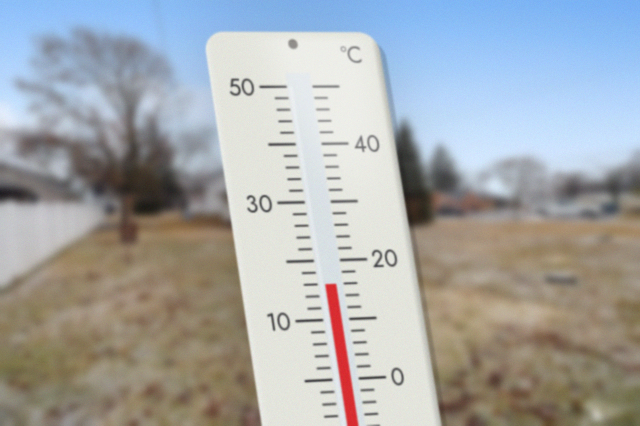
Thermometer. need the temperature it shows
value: 16 °C
